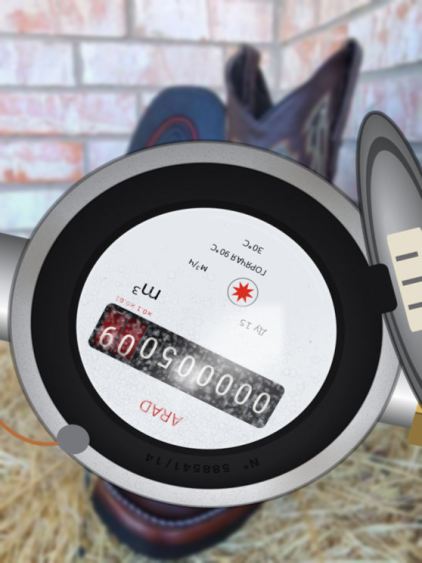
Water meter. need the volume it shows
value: 50.09 m³
